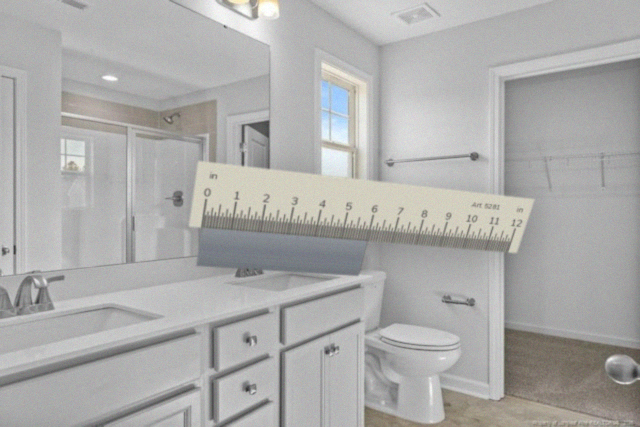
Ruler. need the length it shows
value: 6 in
